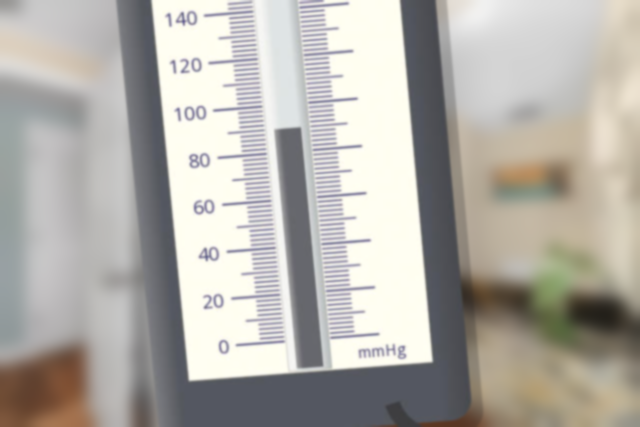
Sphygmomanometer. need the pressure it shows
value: 90 mmHg
